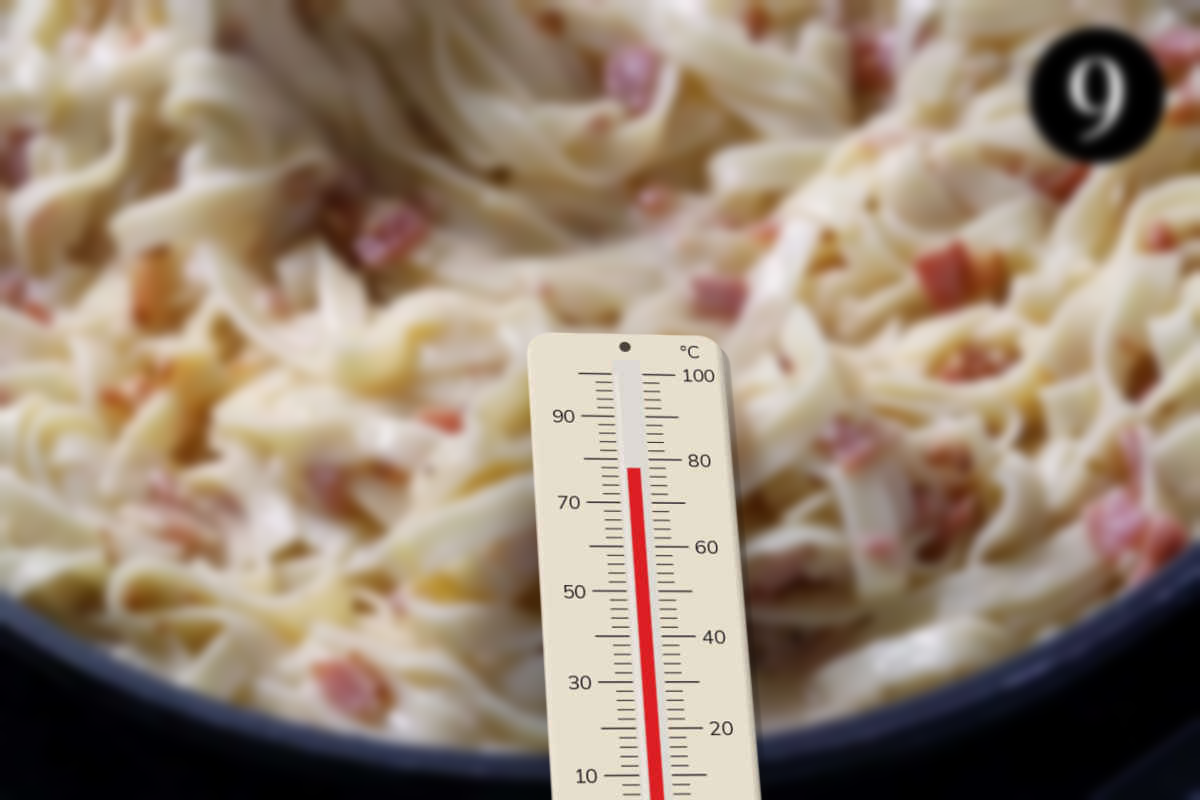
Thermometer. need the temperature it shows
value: 78 °C
